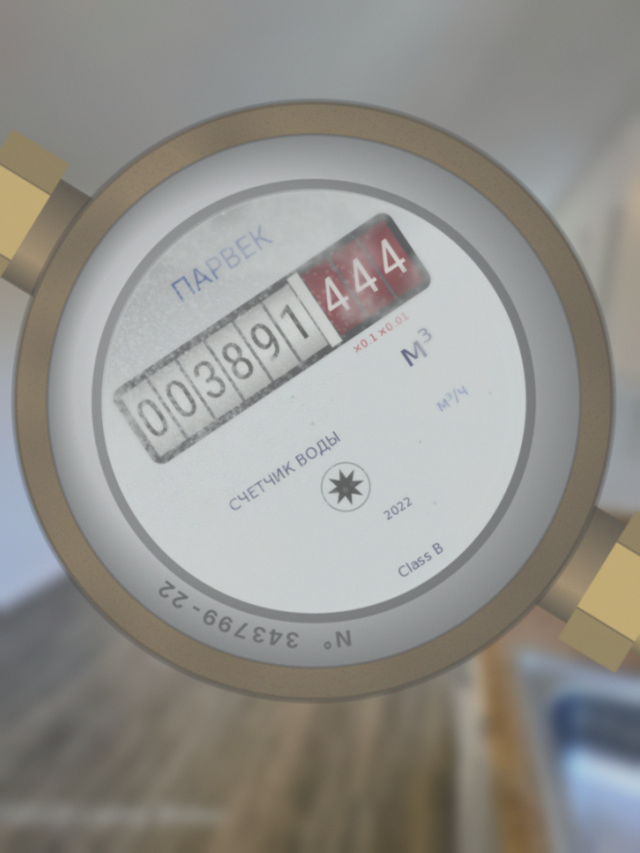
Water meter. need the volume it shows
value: 3891.444 m³
